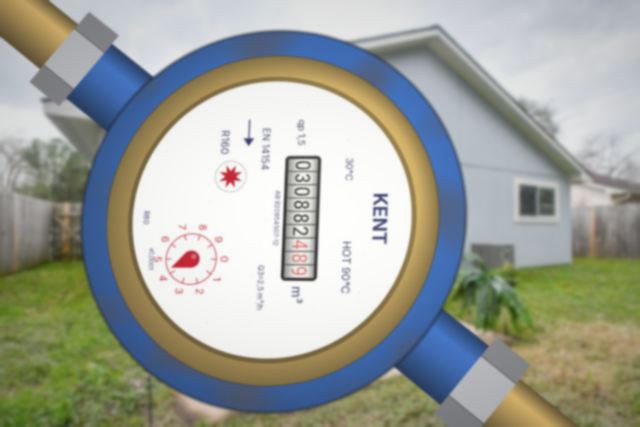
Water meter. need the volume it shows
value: 30882.4894 m³
